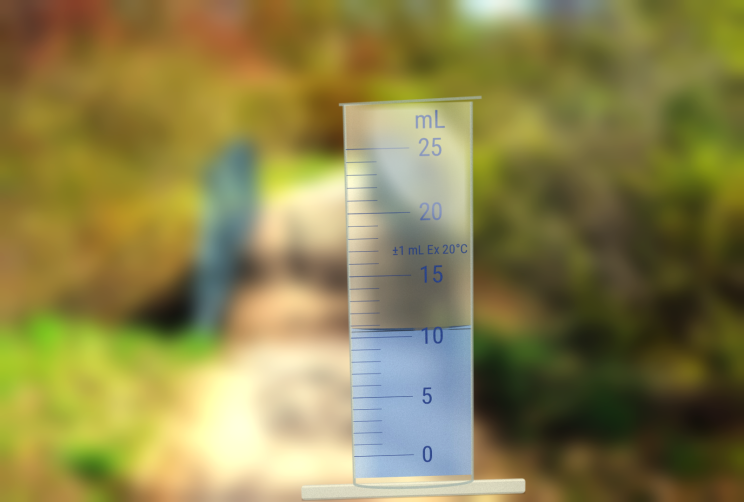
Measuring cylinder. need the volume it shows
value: 10.5 mL
